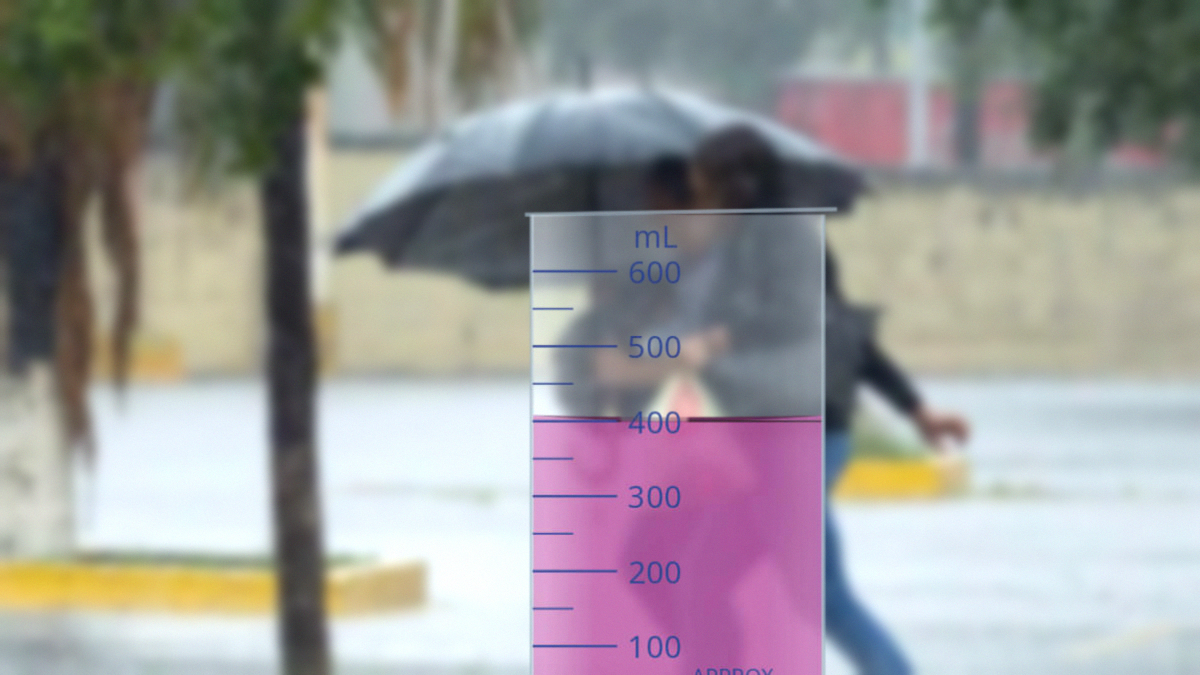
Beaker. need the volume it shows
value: 400 mL
